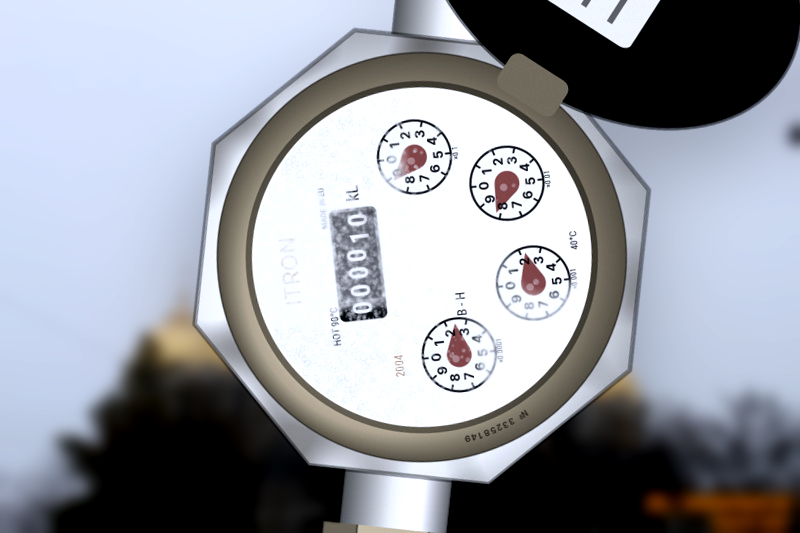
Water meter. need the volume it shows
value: 9.8822 kL
